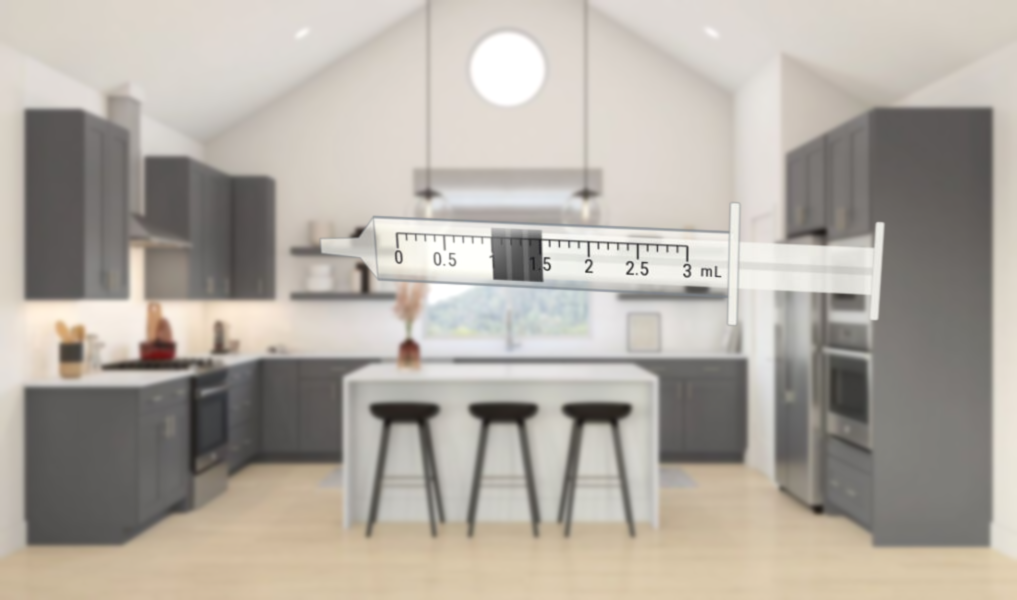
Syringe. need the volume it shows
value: 1 mL
